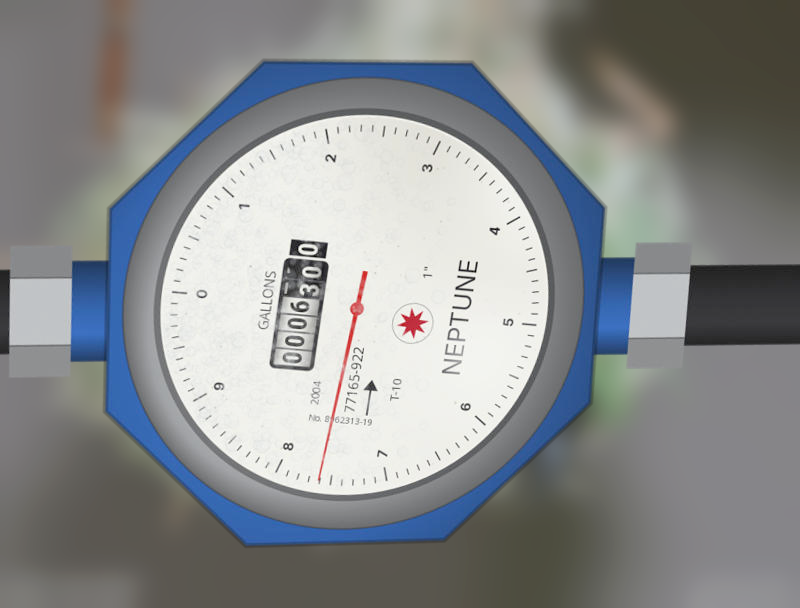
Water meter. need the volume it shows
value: 6297.6 gal
